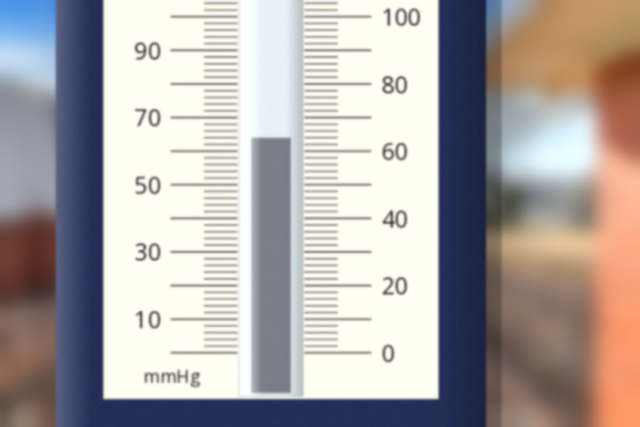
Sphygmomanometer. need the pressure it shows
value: 64 mmHg
